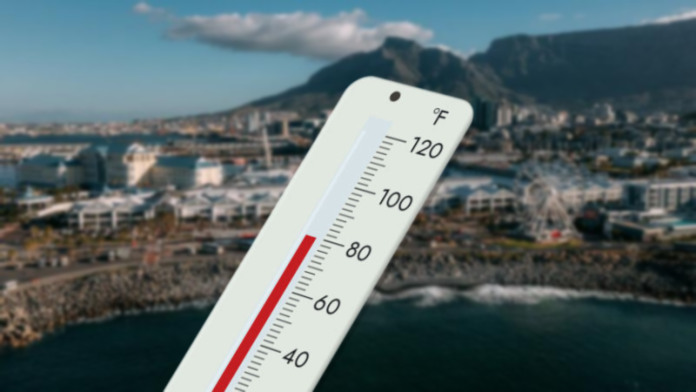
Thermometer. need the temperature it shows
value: 80 °F
